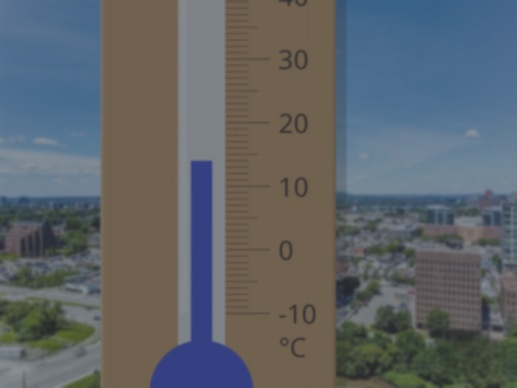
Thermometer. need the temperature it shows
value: 14 °C
